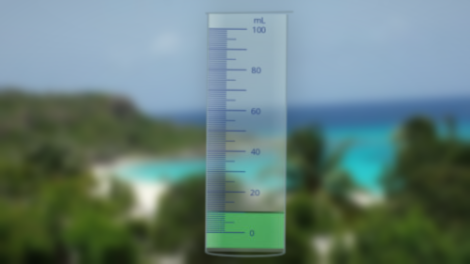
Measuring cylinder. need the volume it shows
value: 10 mL
